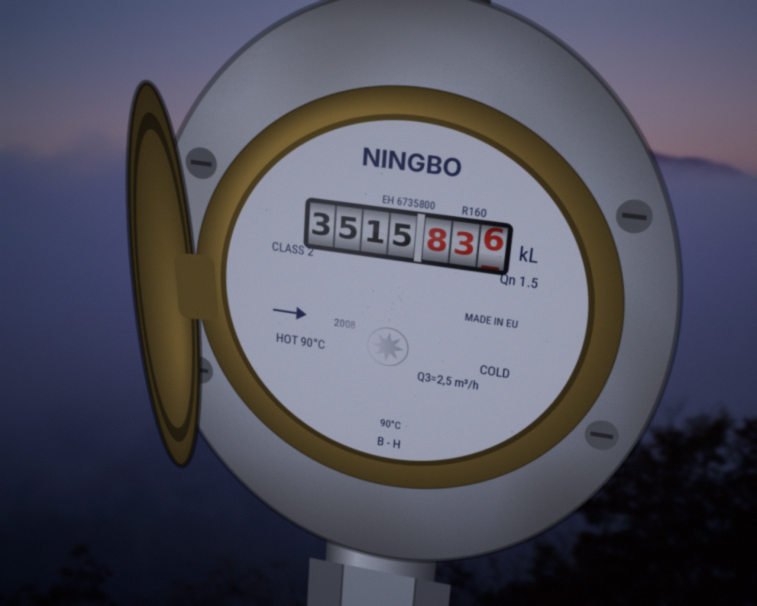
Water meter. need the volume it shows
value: 3515.836 kL
